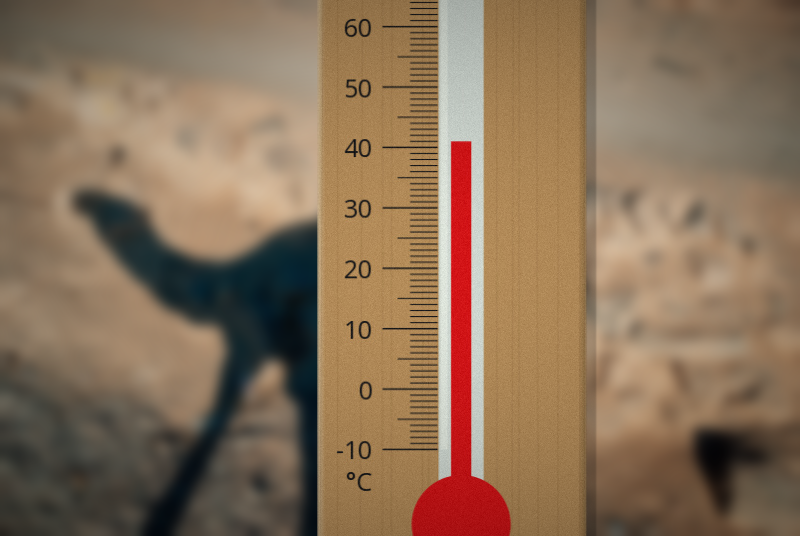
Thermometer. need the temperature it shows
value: 41 °C
